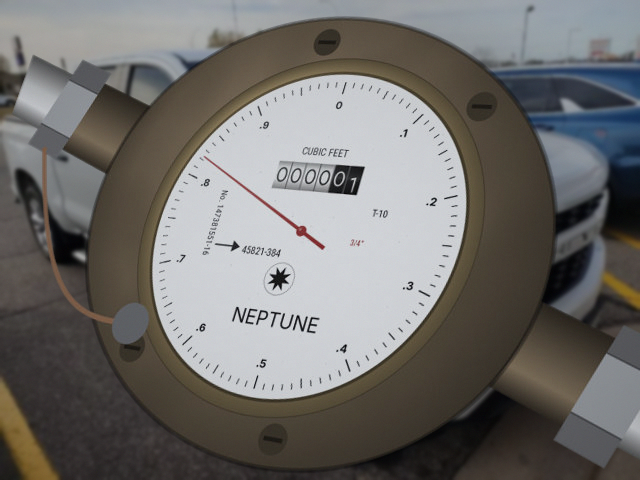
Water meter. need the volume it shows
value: 0.82 ft³
